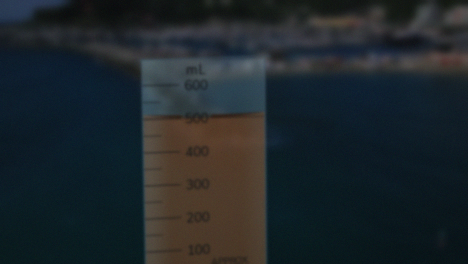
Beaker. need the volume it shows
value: 500 mL
